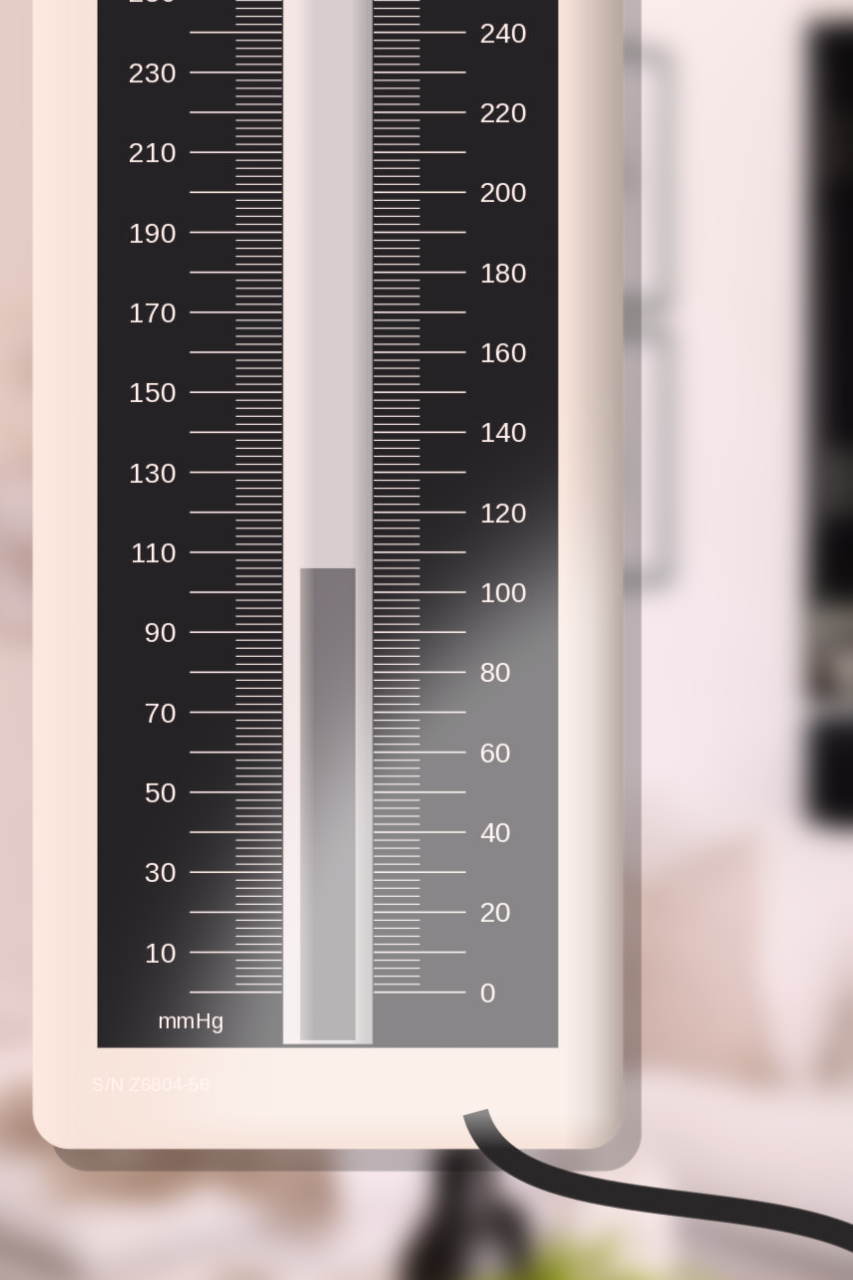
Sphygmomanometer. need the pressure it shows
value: 106 mmHg
